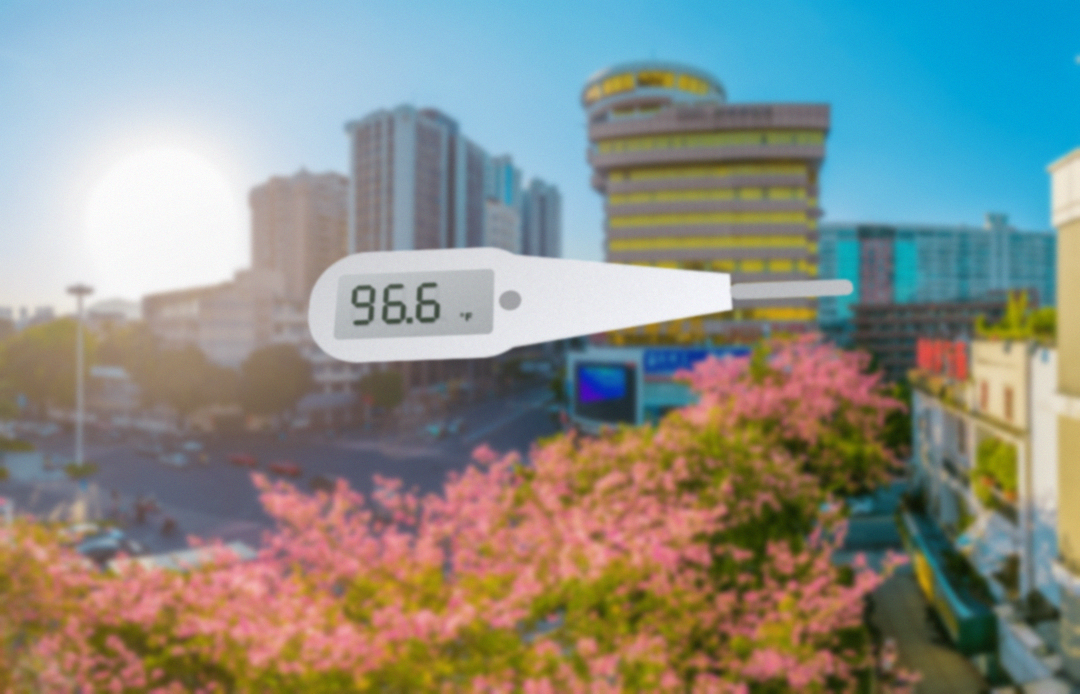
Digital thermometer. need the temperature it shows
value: 96.6 °F
